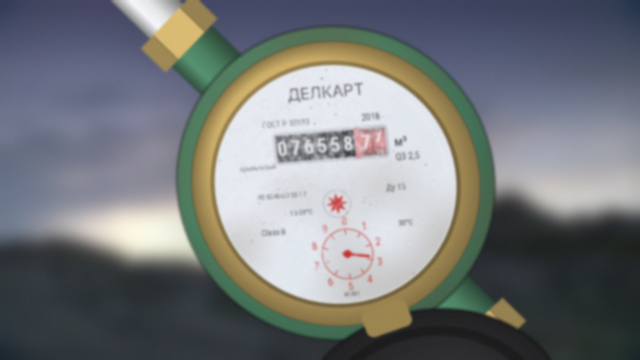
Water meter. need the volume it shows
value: 76558.772 m³
